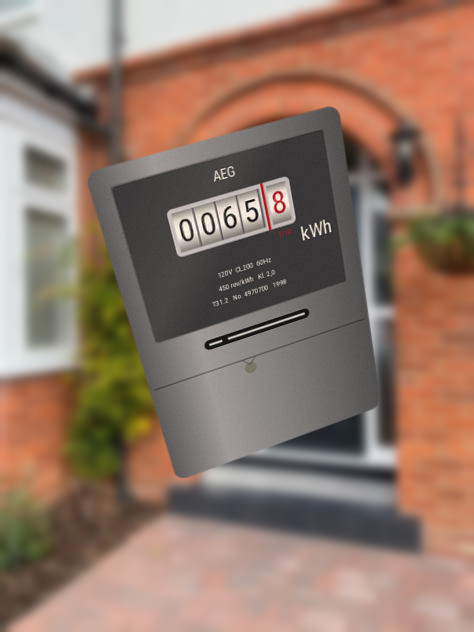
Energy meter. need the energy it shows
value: 65.8 kWh
